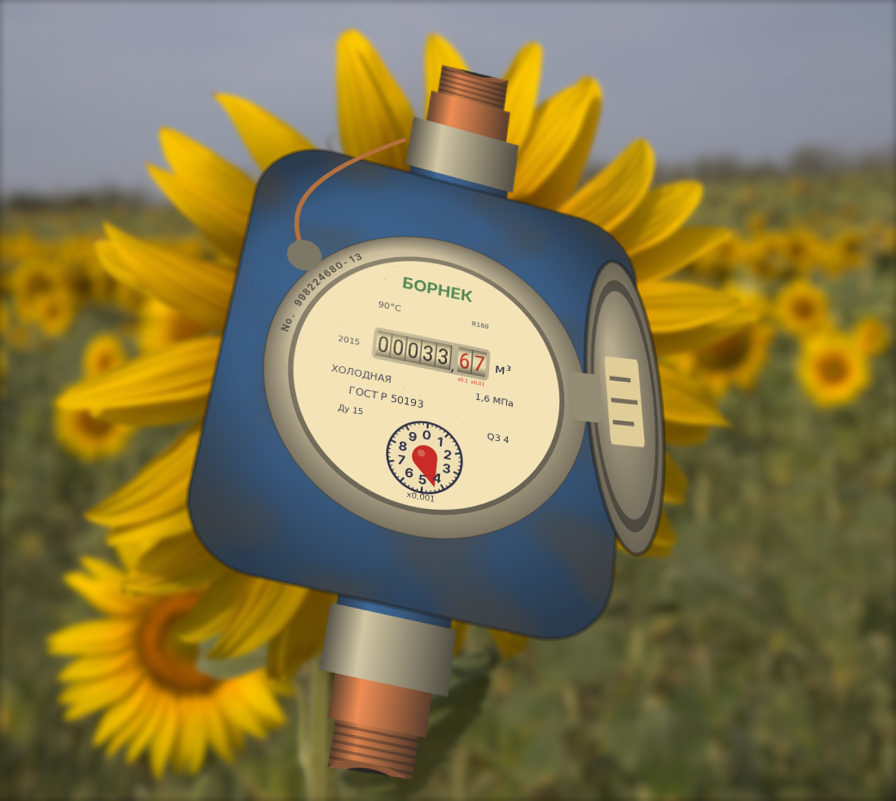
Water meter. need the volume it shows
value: 33.674 m³
